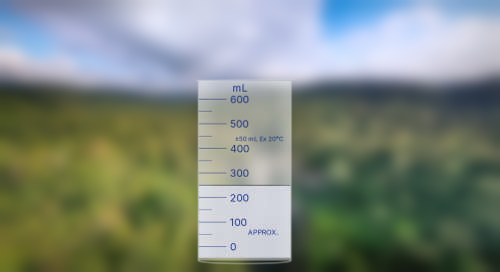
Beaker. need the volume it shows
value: 250 mL
